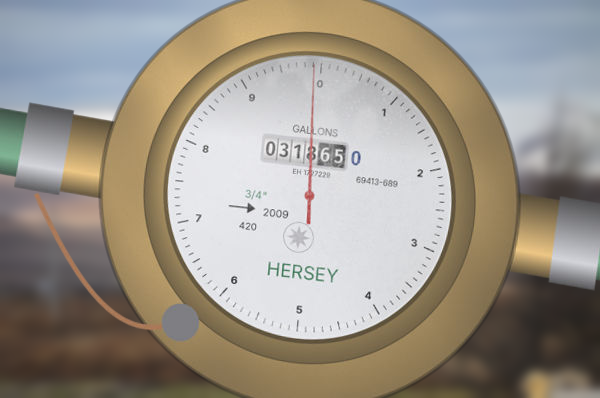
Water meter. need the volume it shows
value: 318649.9 gal
